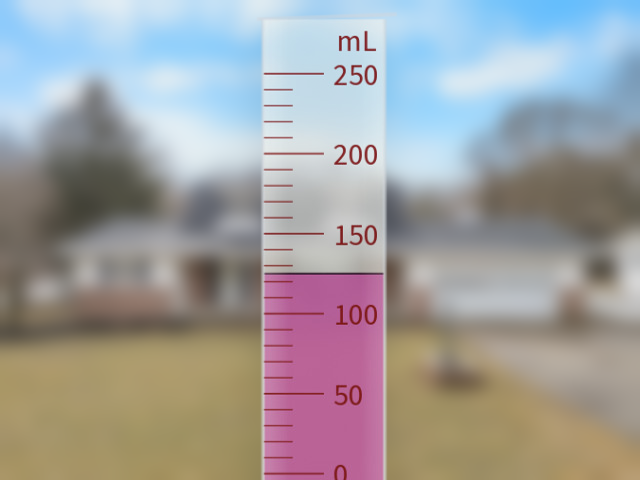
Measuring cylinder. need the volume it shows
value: 125 mL
